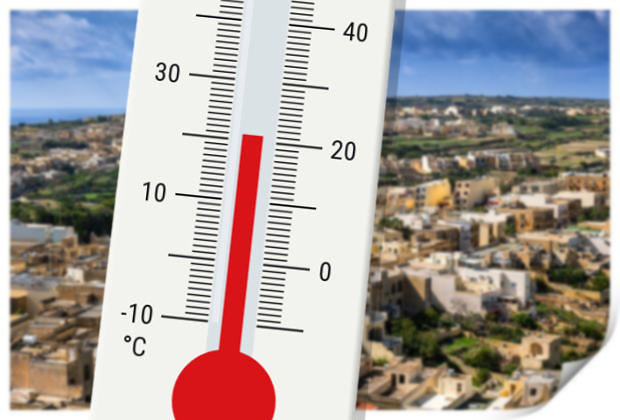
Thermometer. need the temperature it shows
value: 21 °C
